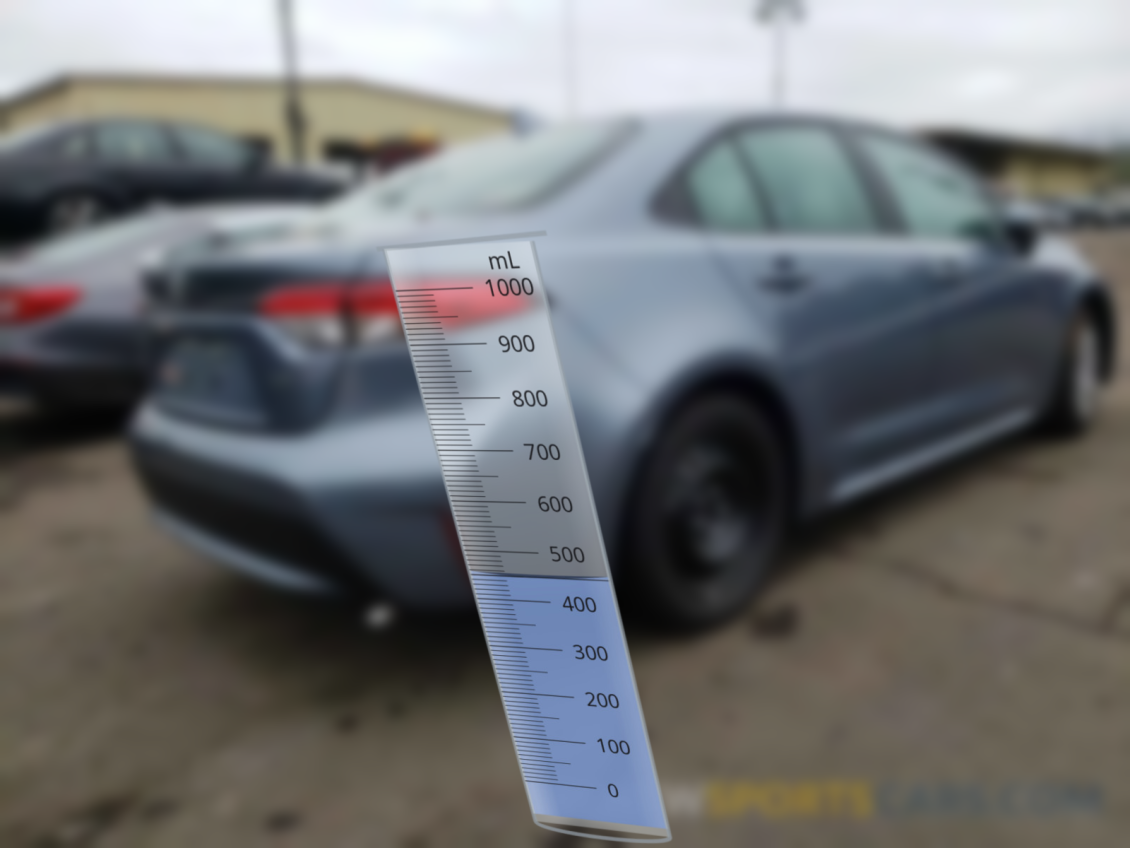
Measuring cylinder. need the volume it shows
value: 450 mL
